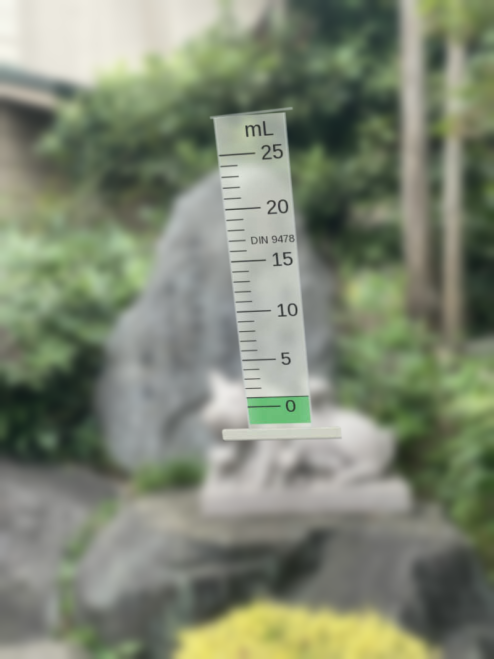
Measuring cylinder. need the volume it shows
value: 1 mL
